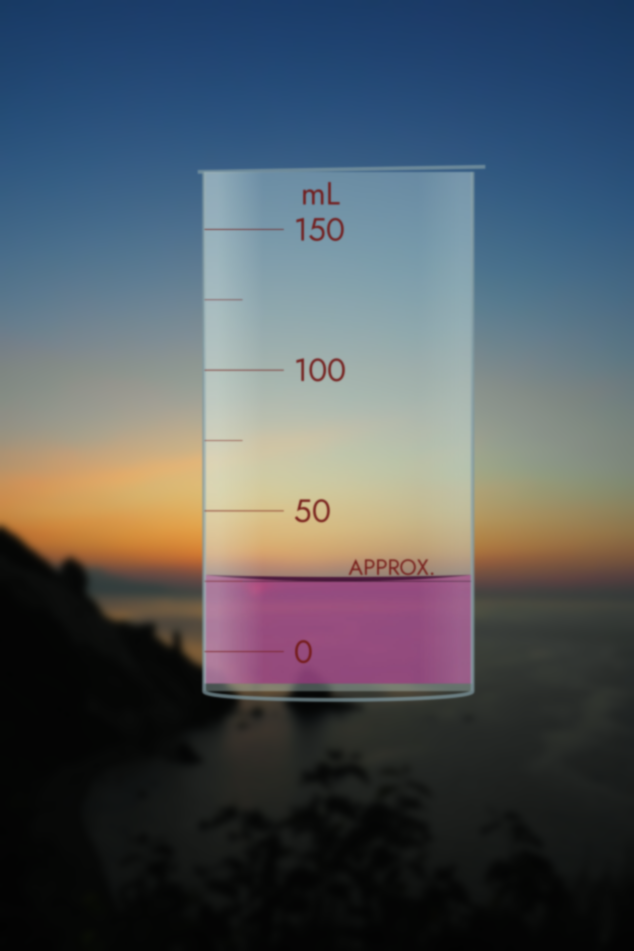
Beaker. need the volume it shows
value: 25 mL
